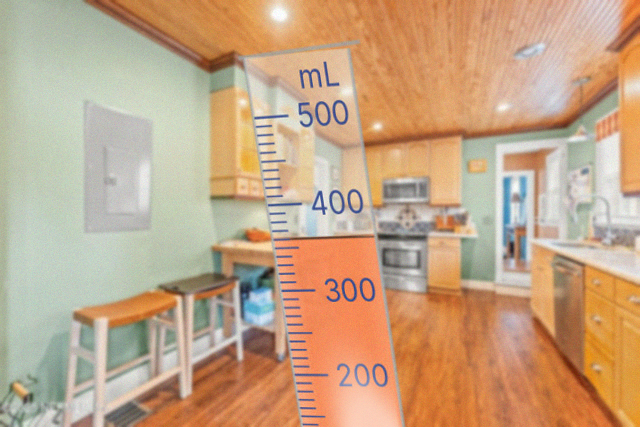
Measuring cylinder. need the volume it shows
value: 360 mL
